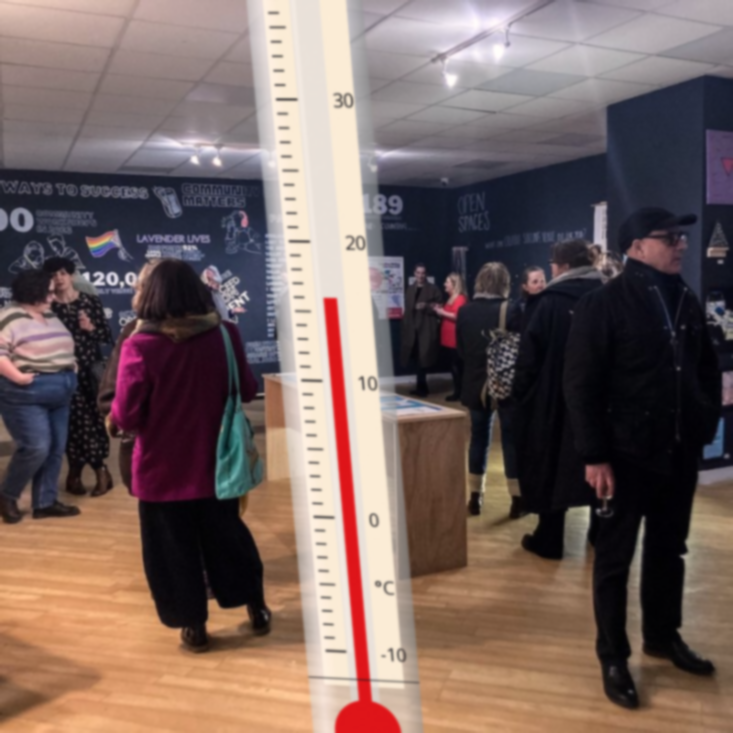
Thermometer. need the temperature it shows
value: 16 °C
